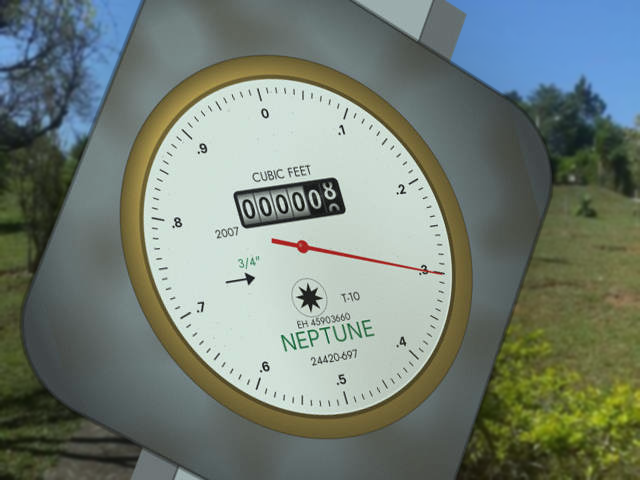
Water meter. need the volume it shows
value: 8.30 ft³
